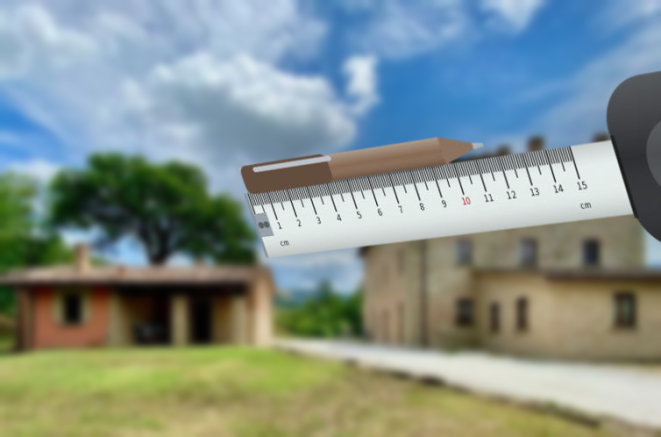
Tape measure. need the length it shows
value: 11.5 cm
